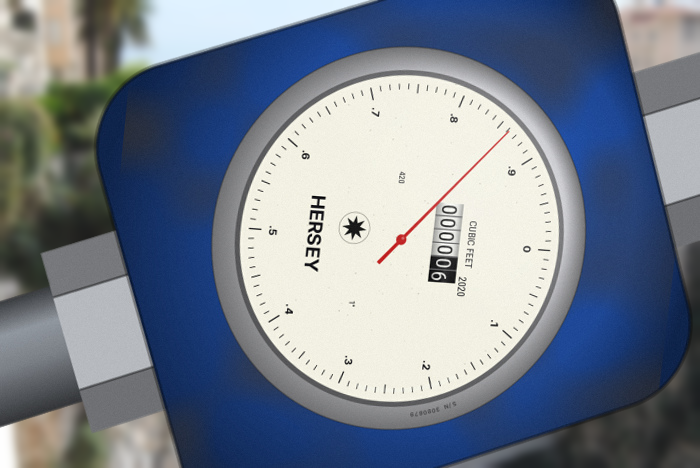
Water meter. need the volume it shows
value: 5.86 ft³
